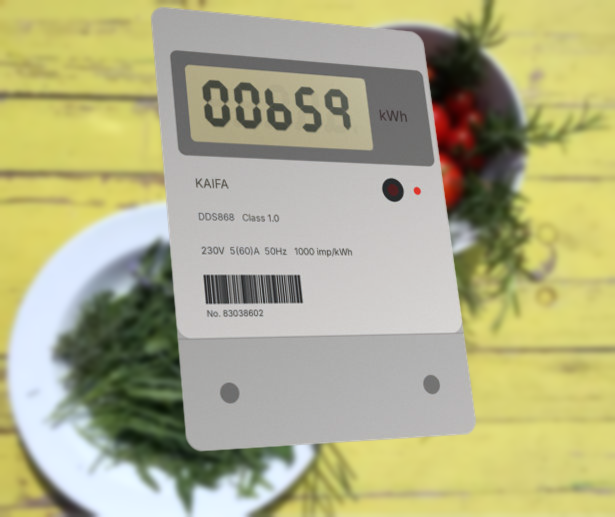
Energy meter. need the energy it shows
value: 659 kWh
